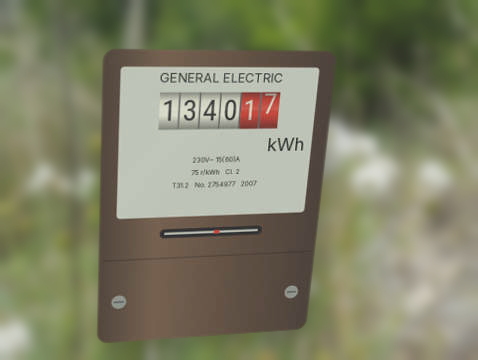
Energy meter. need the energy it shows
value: 1340.17 kWh
